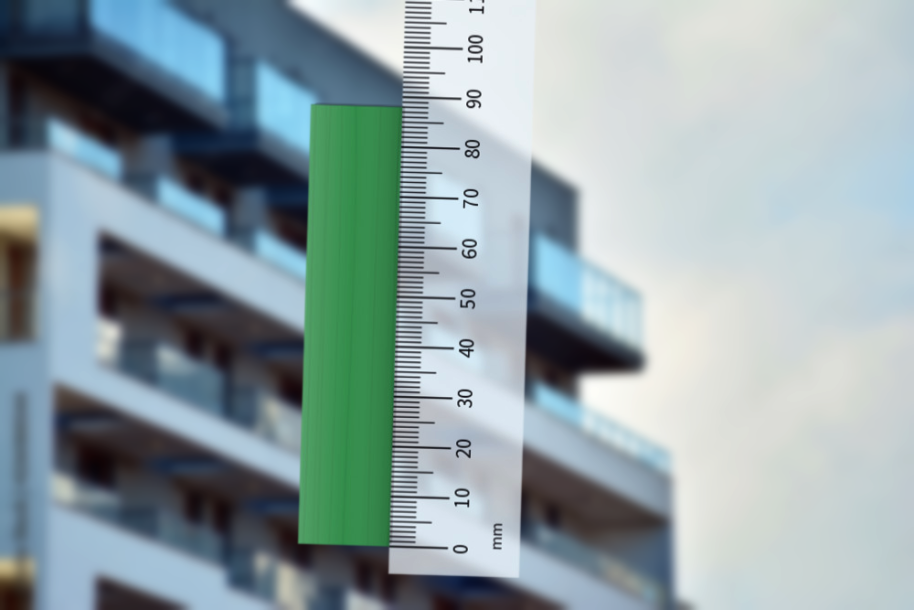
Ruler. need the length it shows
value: 88 mm
